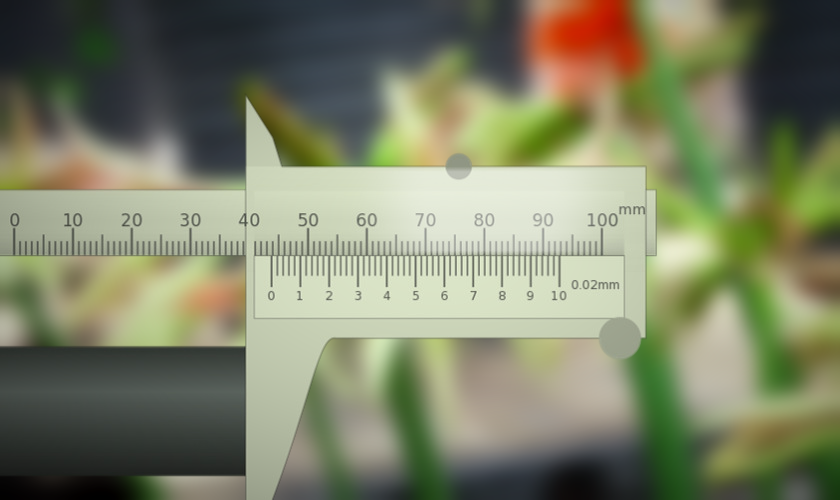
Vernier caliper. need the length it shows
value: 43.8 mm
